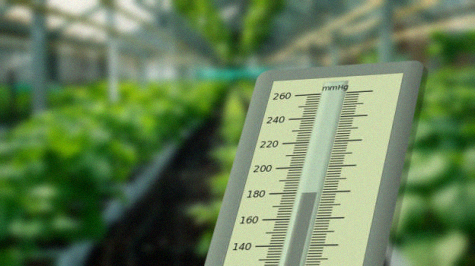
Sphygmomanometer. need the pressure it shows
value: 180 mmHg
